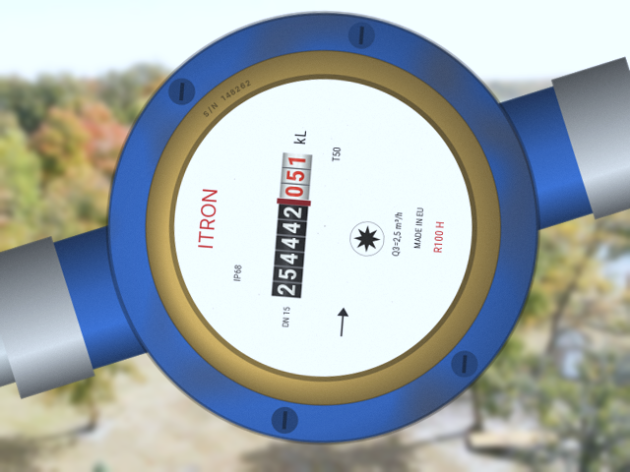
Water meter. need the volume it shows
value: 254442.051 kL
